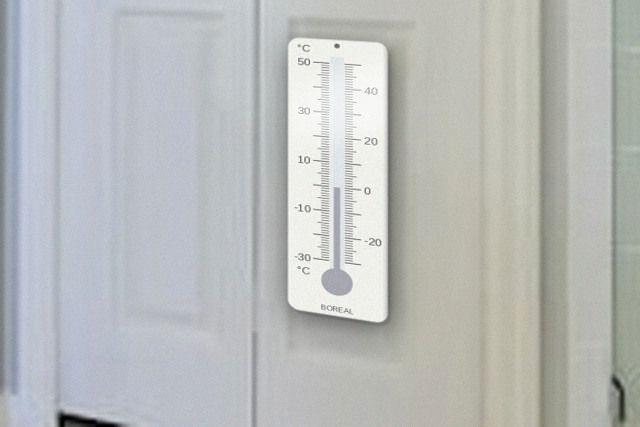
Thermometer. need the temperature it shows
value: 0 °C
